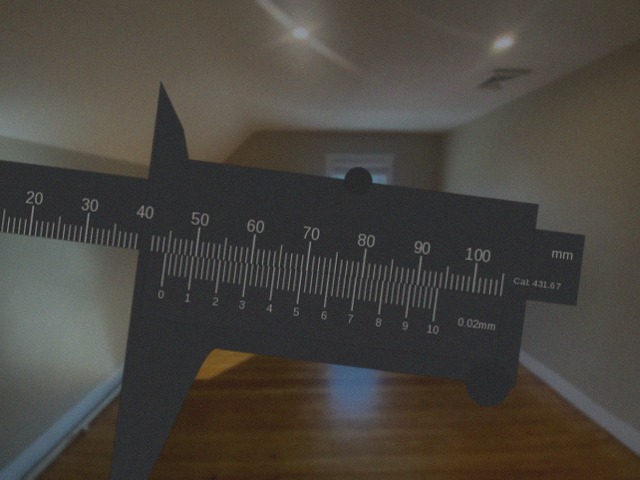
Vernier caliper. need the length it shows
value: 44.6 mm
